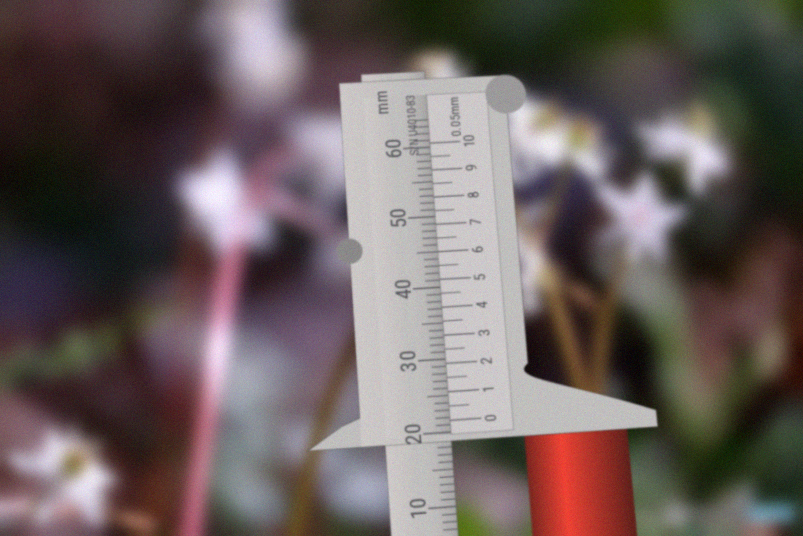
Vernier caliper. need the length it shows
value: 21.6 mm
